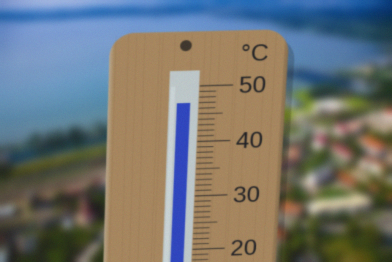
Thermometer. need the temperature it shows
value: 47 °C
